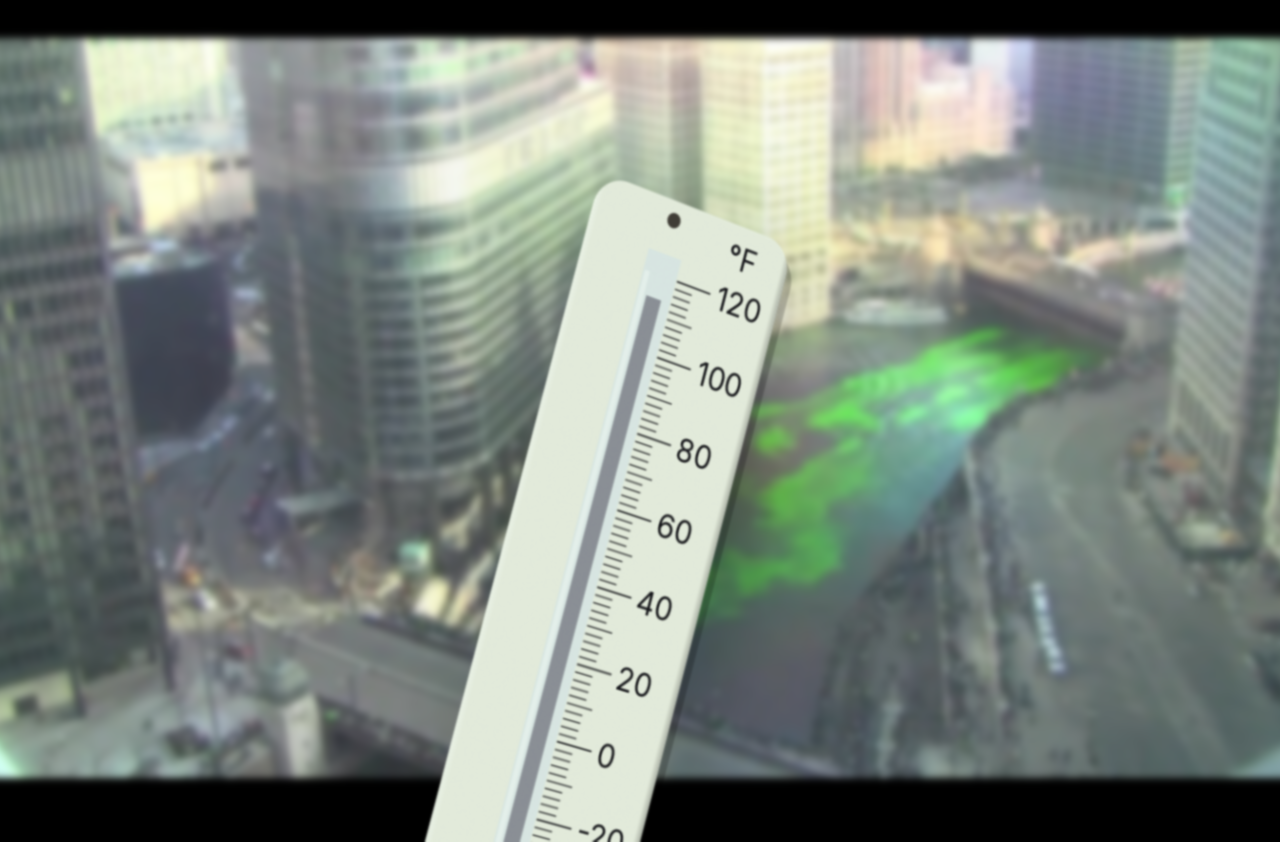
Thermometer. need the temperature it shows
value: 114 °F
